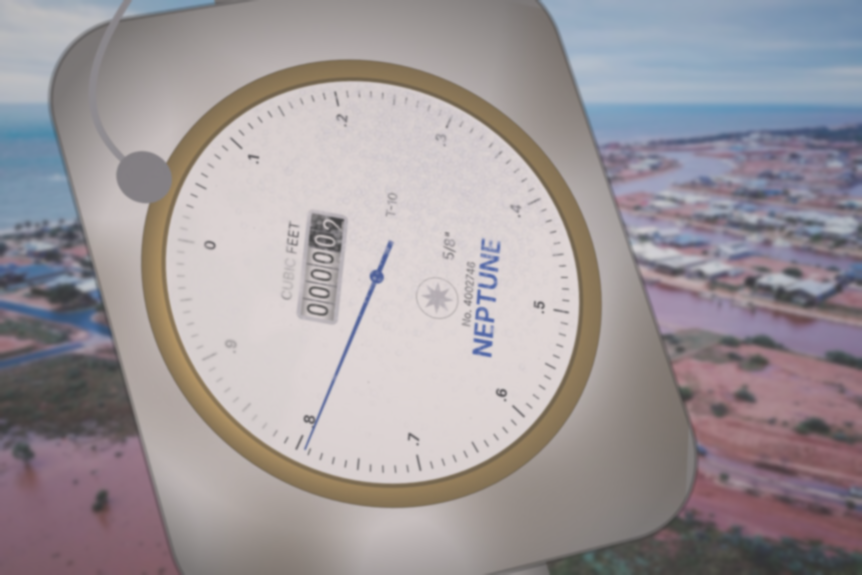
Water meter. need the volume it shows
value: 1.79 ft³
